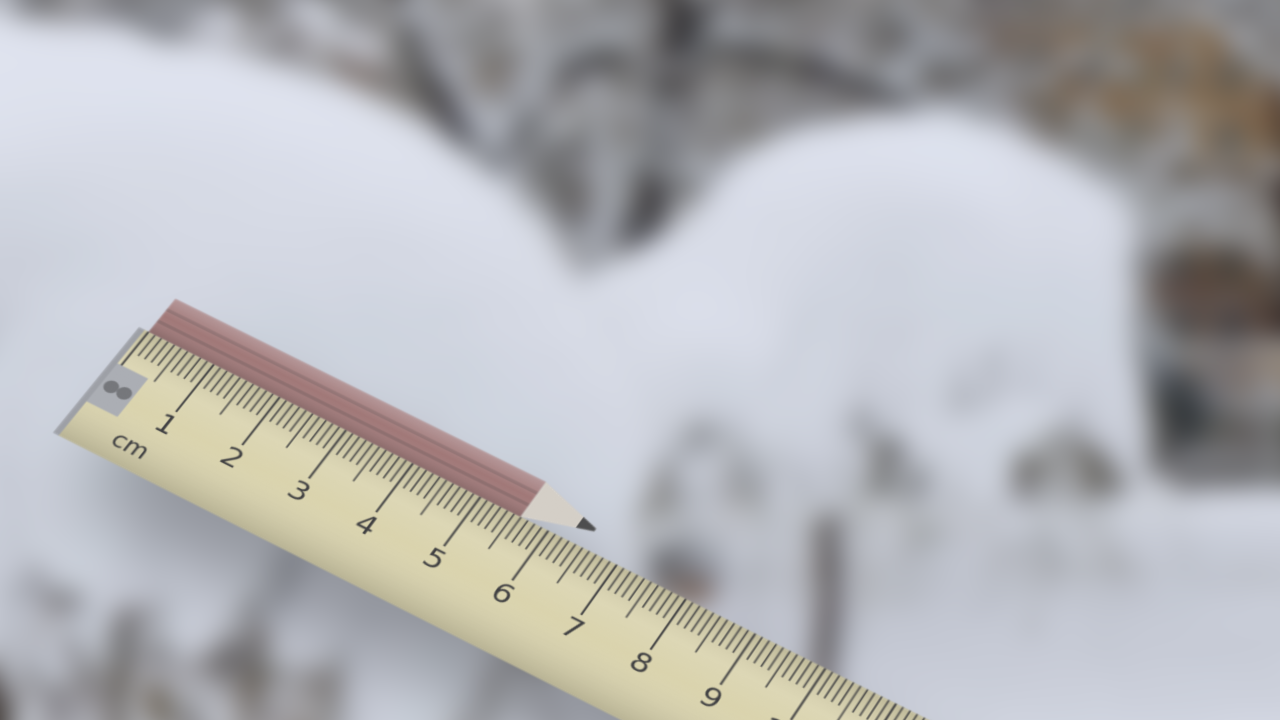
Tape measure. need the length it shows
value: 6.5 cm
